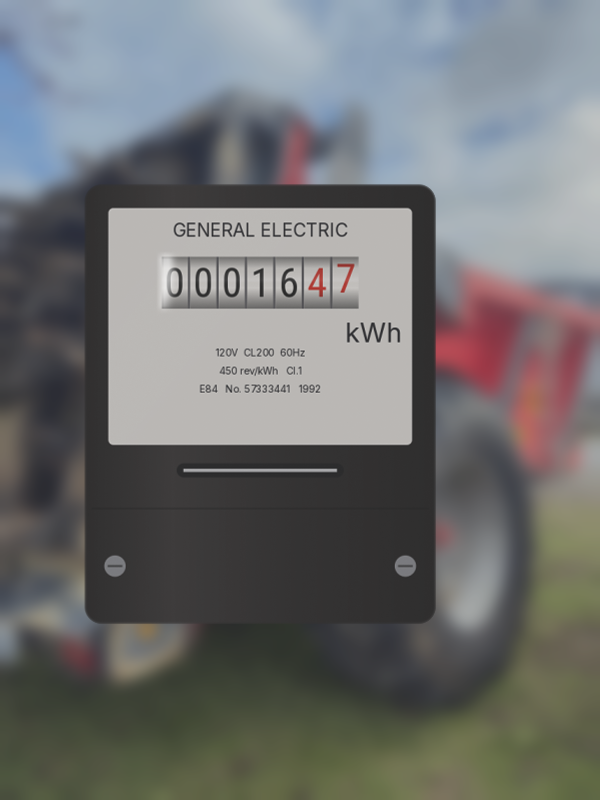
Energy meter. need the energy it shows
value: 16.47 kWh
